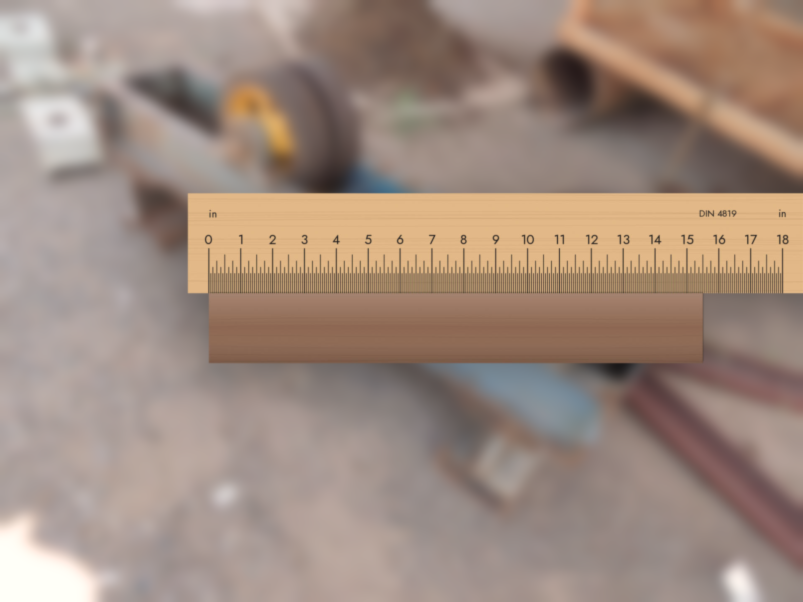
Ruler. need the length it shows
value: 15.5 in
